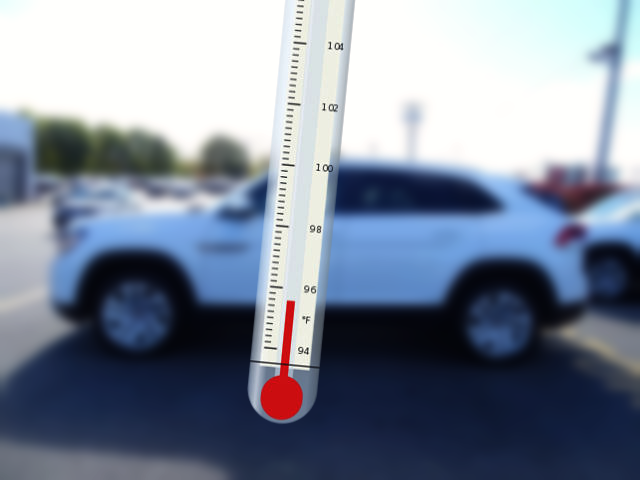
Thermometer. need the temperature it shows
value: 95.6 °F
